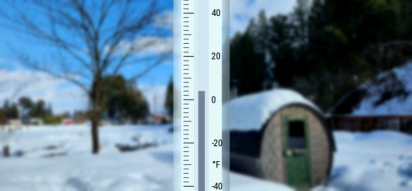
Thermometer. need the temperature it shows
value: 4 °F
